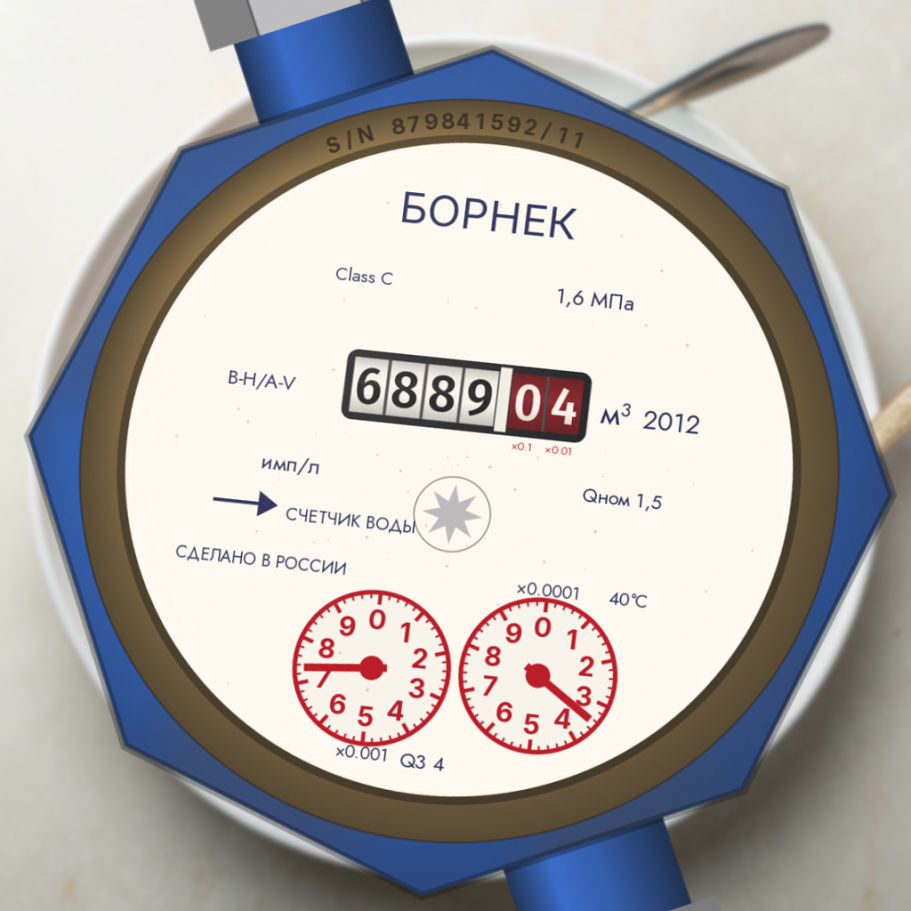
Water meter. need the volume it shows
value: 6889.0473 m³
